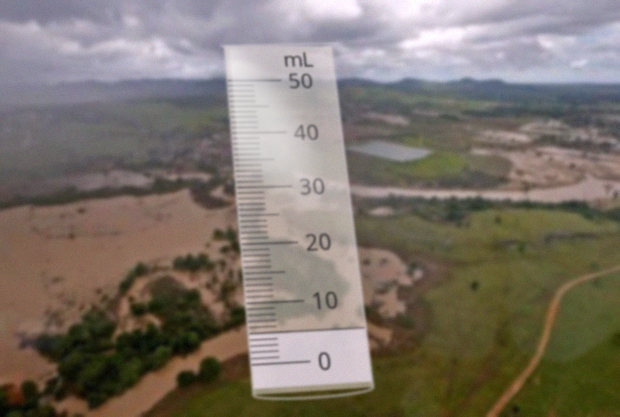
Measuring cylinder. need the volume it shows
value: 5 mL
